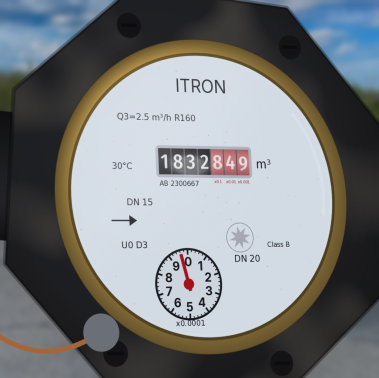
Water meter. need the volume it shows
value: 1832.8489 m³
